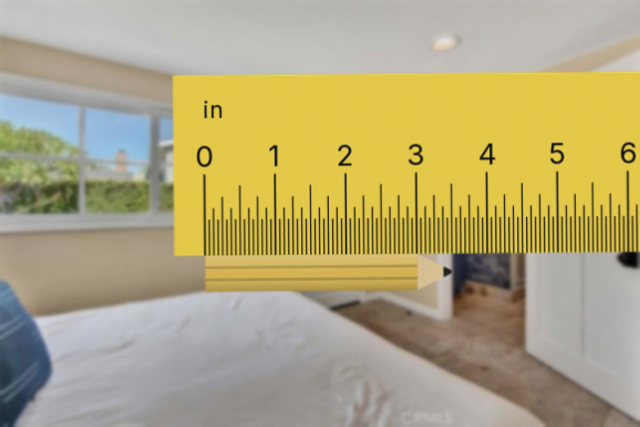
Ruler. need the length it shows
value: 3.5 in
